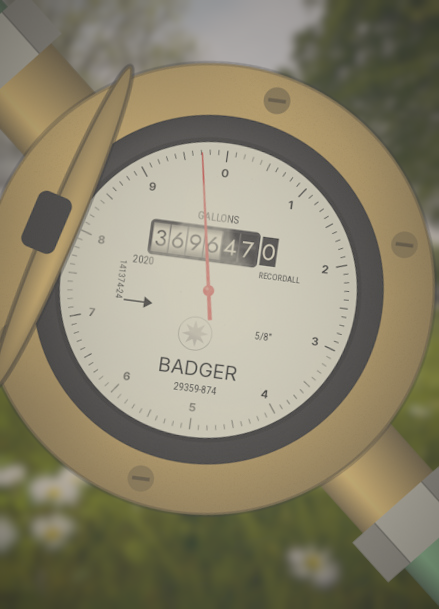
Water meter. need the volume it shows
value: 3696469.7 gal
